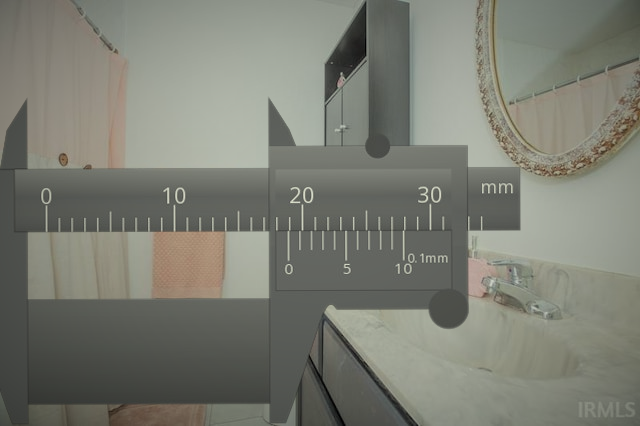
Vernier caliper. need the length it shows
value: 18.9 mm
